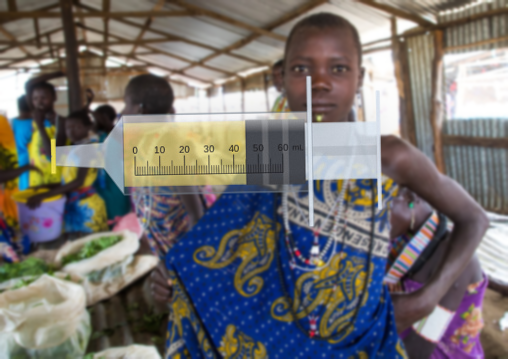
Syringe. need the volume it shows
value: 45 mL
